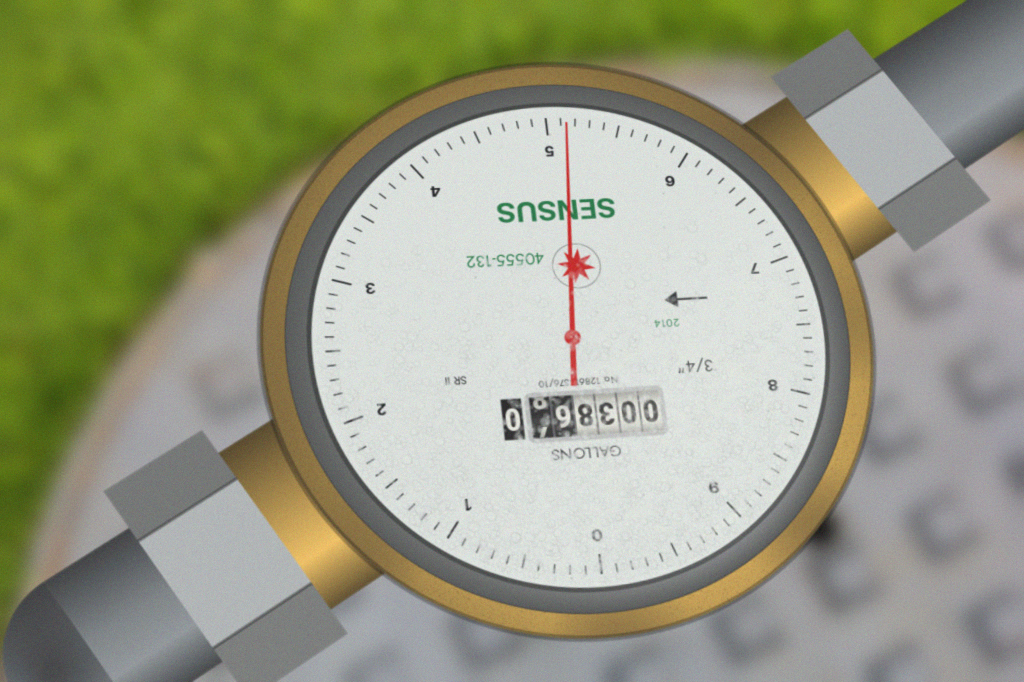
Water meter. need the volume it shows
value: 38675.1 gal
